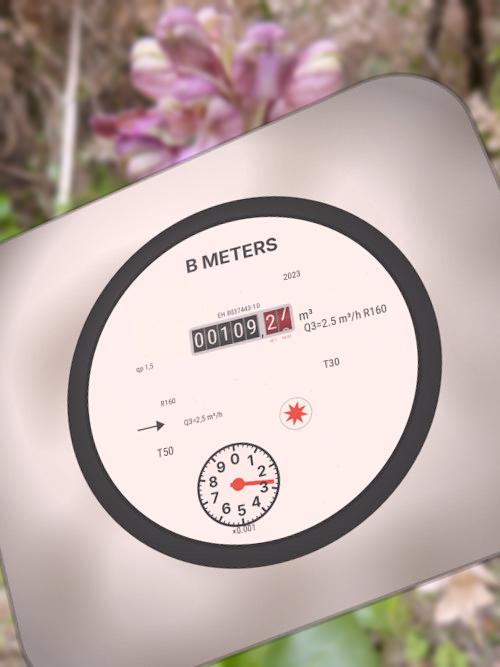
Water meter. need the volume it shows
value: 109.272 m³
